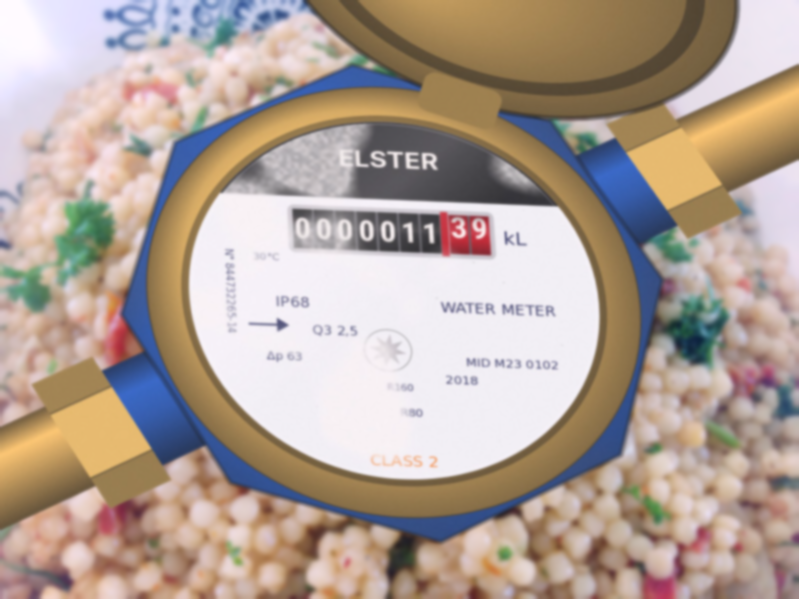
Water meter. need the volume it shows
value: 11.39 kL
